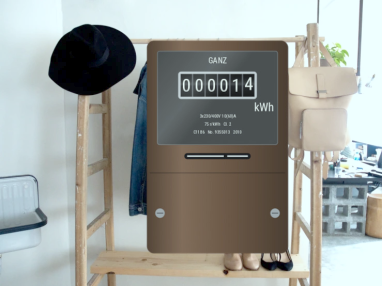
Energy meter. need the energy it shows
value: 14 kWh
